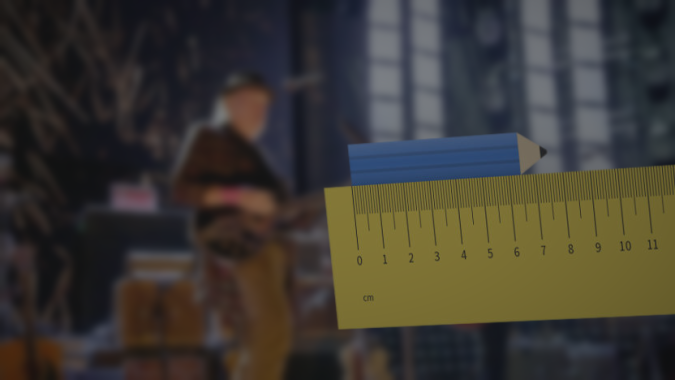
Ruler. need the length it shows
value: 7.5 cm
